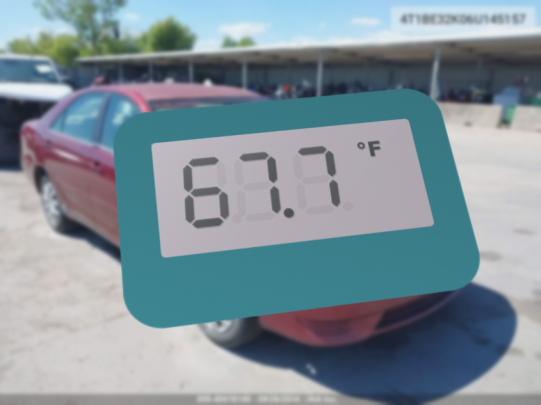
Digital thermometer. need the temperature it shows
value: 67.7 °F
